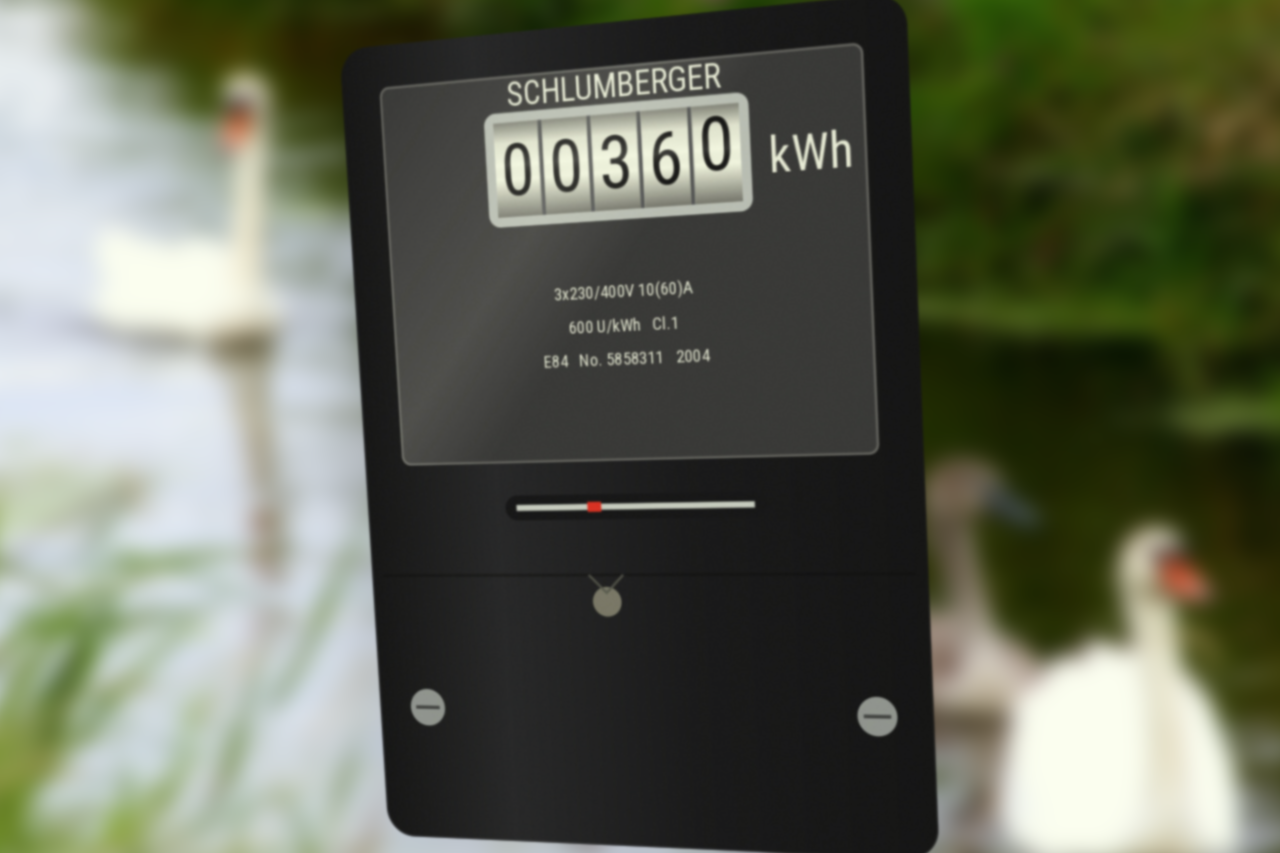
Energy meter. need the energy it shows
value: 360 kWh
